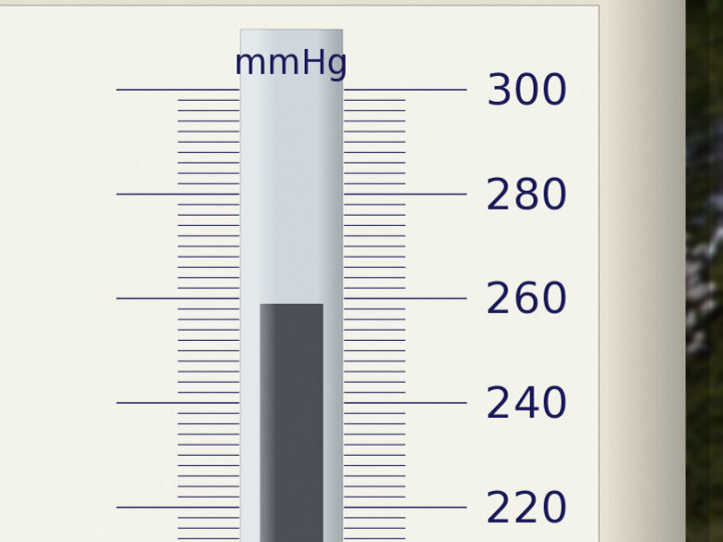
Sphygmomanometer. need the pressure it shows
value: 259 mmHg
